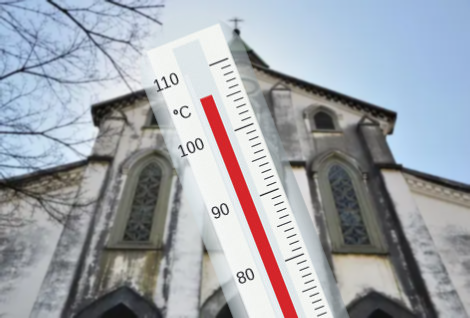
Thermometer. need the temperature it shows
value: 106 °C
